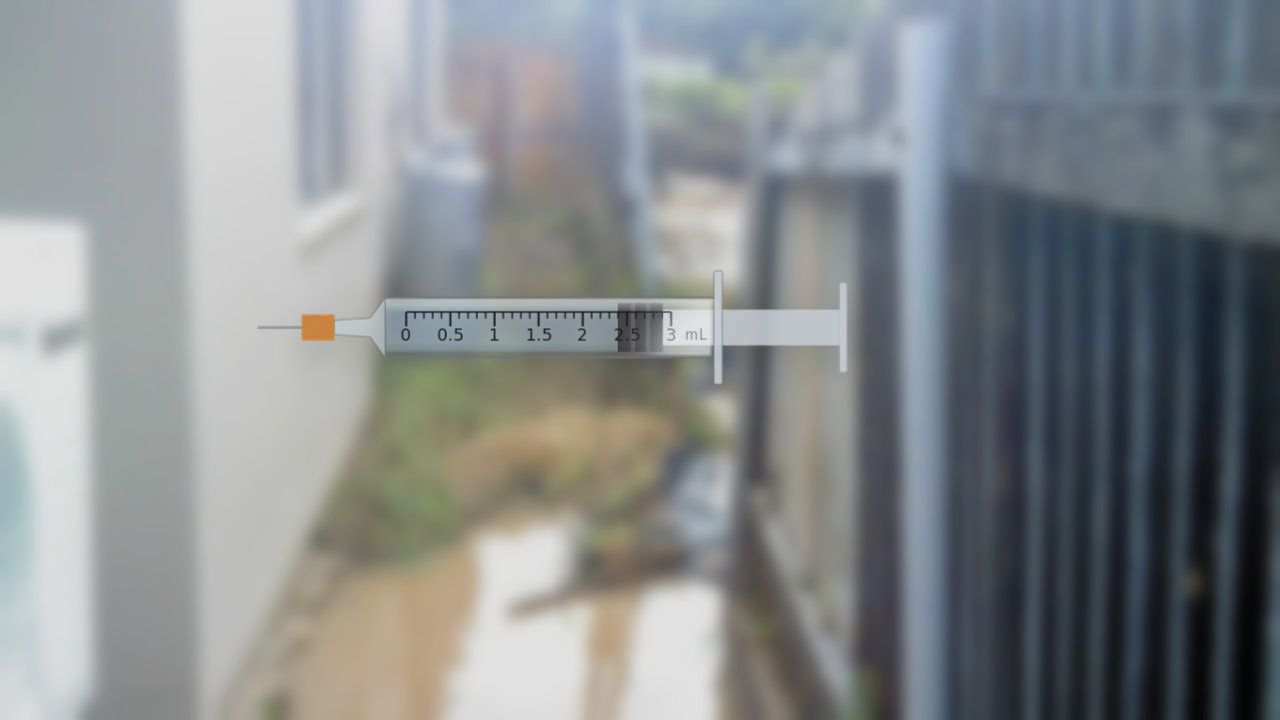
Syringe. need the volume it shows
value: 2.4 mL
